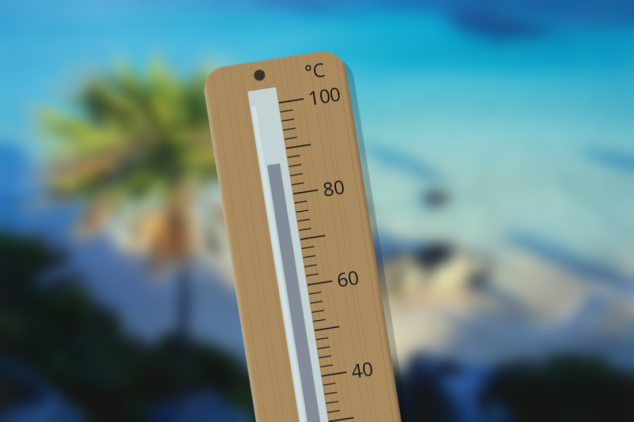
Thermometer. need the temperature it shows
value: 87 °C
